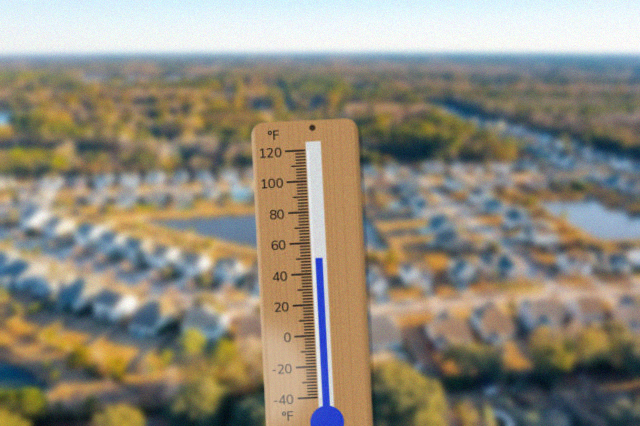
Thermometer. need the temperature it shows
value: 50 °F
